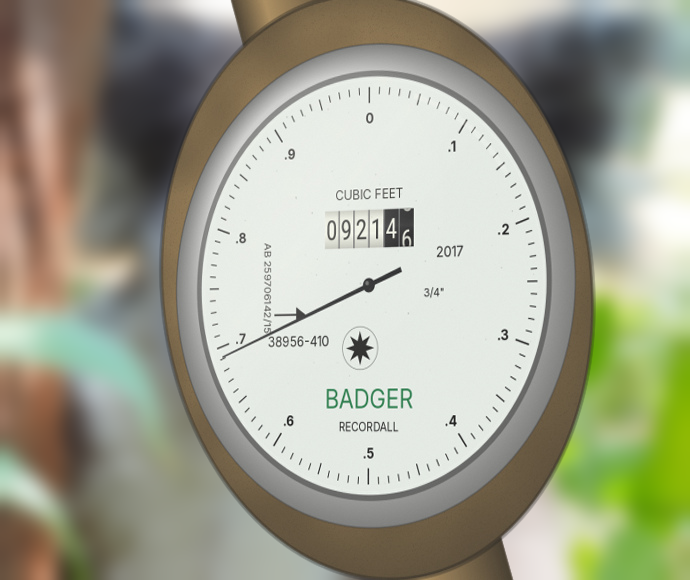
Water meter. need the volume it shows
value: 92145.69 ft³
